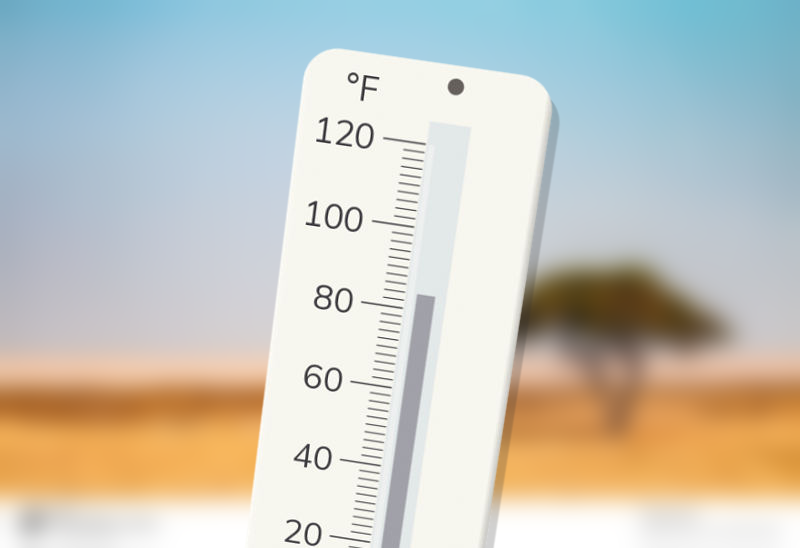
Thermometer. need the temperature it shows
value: 84 °F
